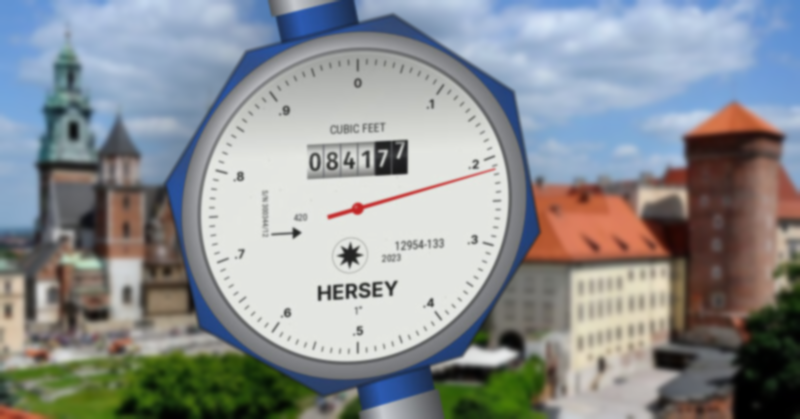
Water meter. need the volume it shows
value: 84177.21 ft³
